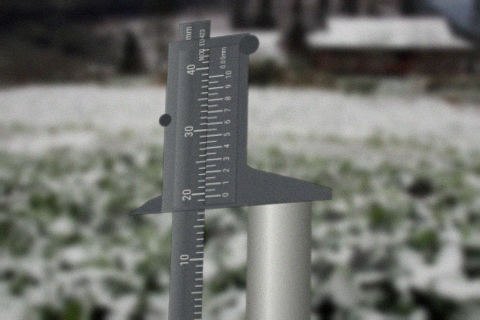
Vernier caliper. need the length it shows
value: 19.5 mm
